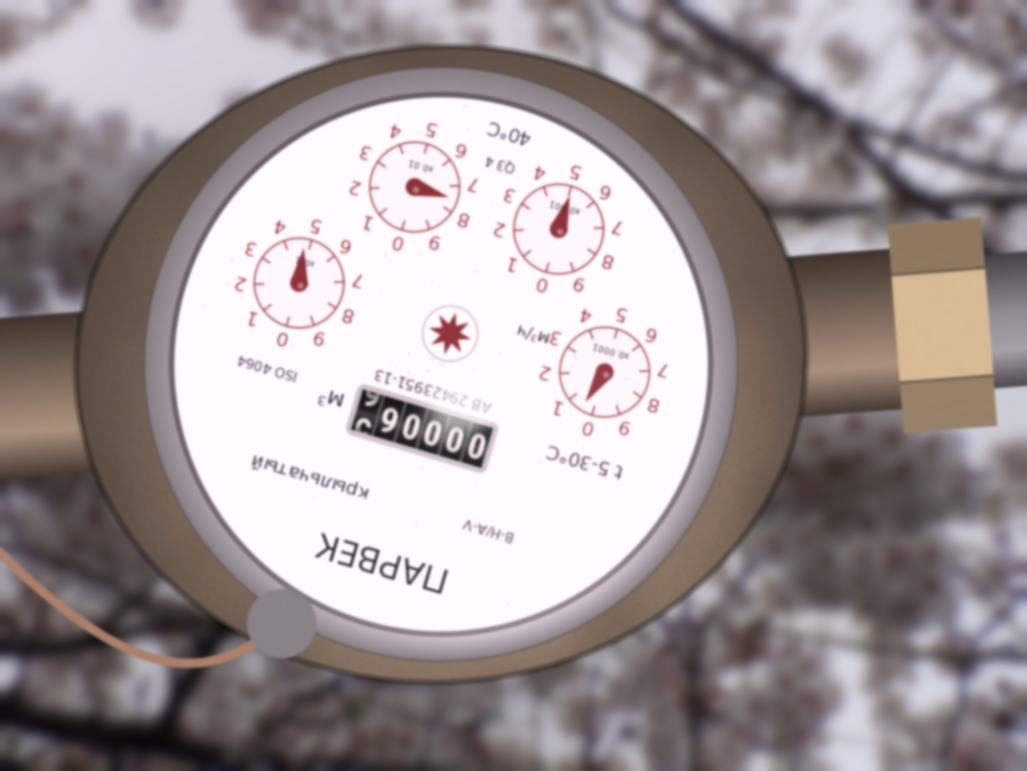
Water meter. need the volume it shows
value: 65.4750 m³
